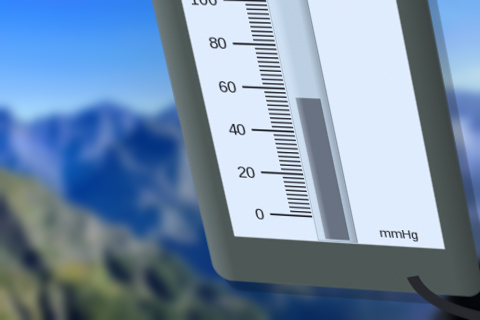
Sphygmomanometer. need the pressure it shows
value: 56 mmHg
